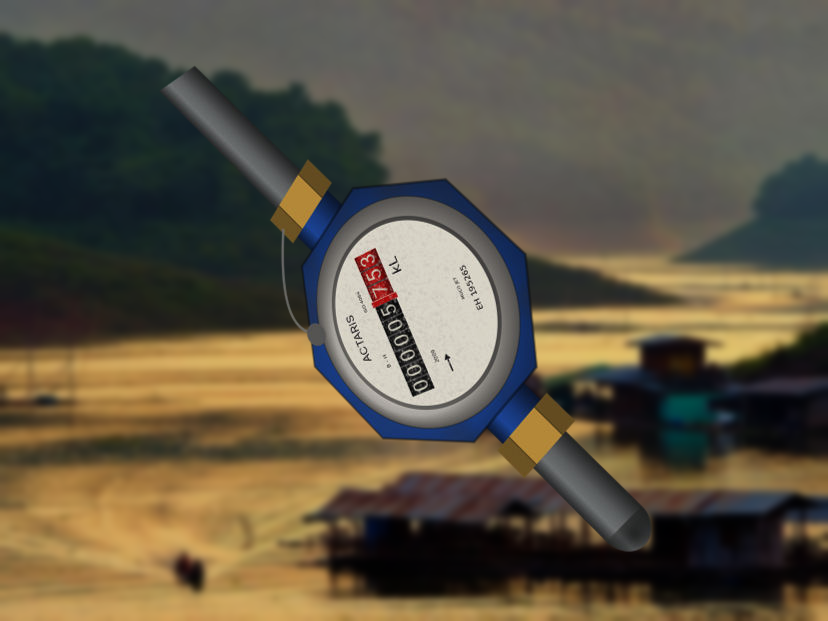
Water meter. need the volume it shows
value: 5.753 kL
